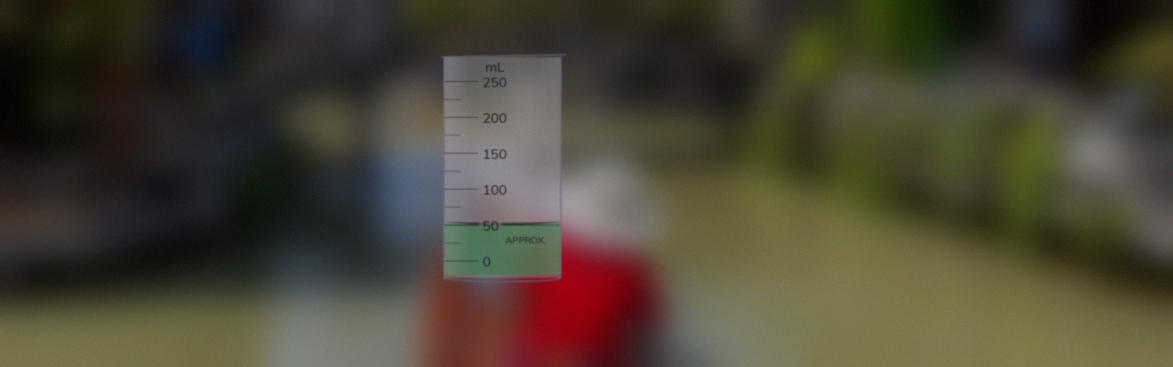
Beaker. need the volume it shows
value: 50 mL
